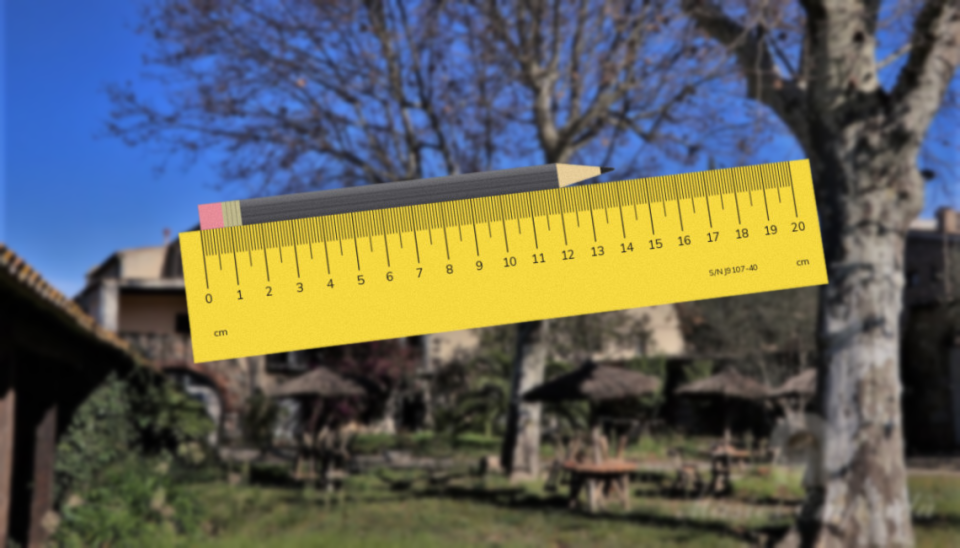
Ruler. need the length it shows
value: 14 cm
